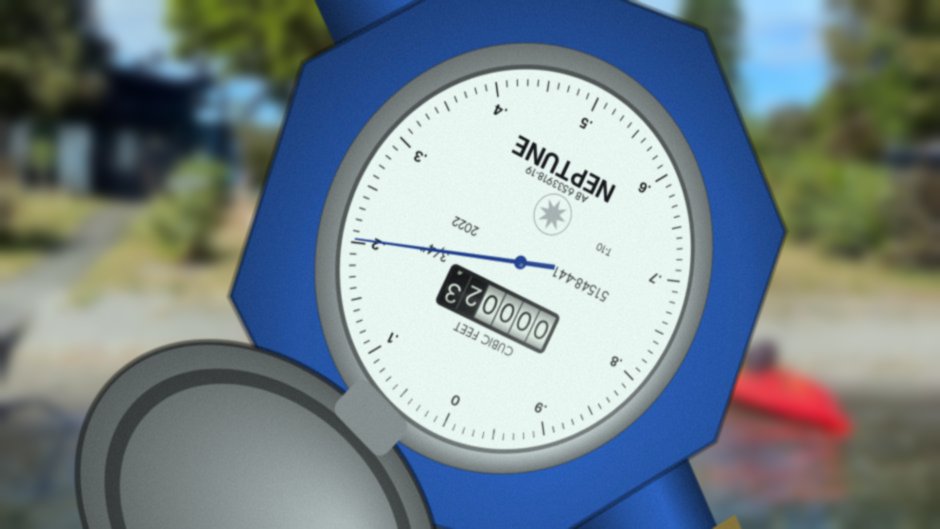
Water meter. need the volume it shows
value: 23.20 ft³
